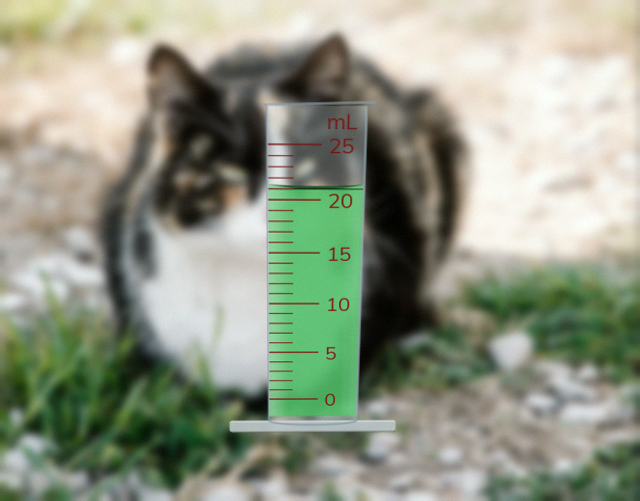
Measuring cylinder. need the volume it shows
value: 21 mL
